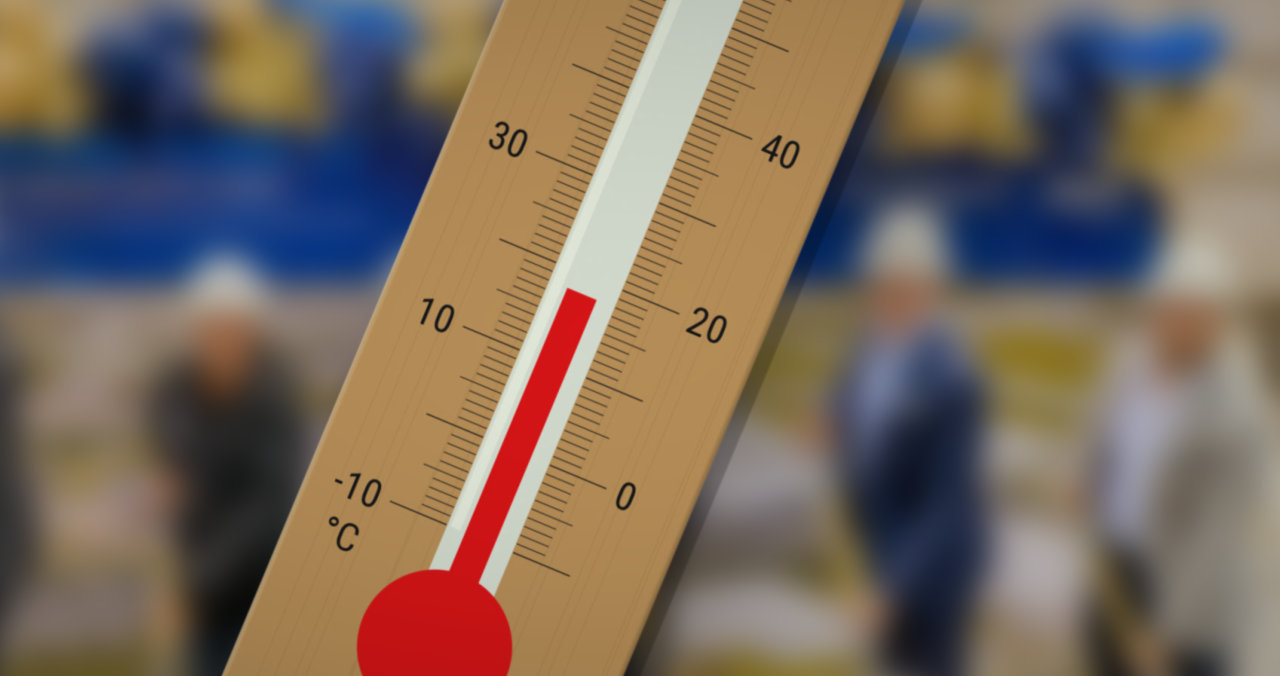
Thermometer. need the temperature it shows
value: 18 °C
